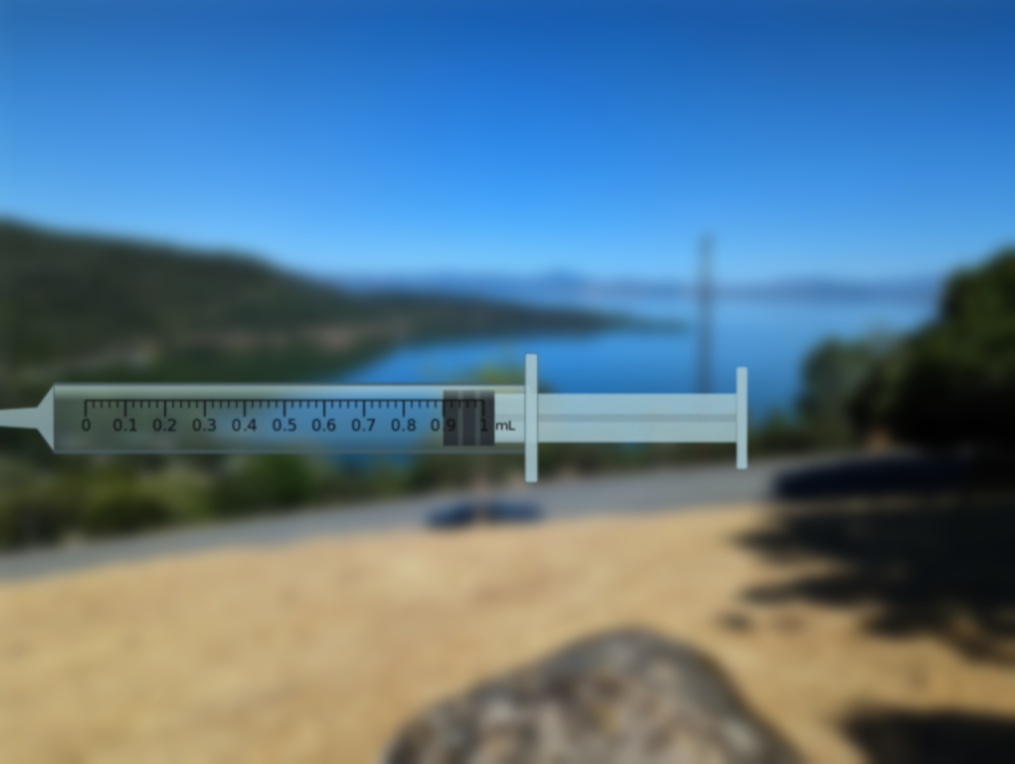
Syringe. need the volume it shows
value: 0.9 mL
